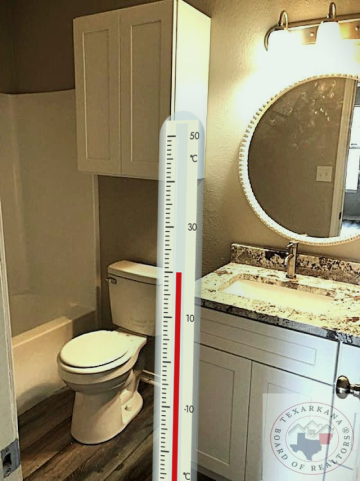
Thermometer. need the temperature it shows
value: 20 °C
